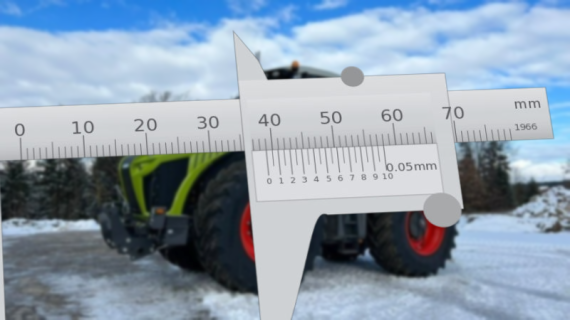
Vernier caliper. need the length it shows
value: 39.0 mm
